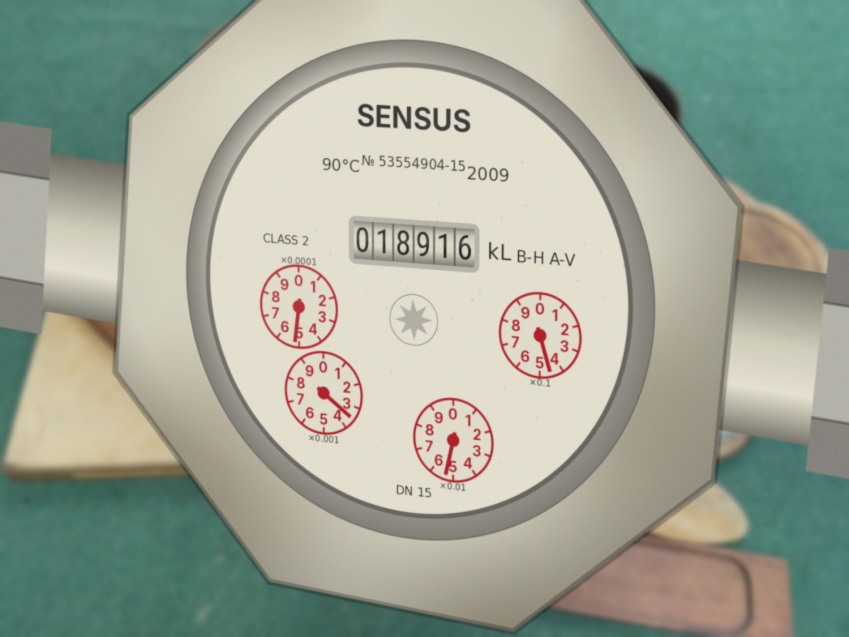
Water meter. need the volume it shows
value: 18916.4535 kL
